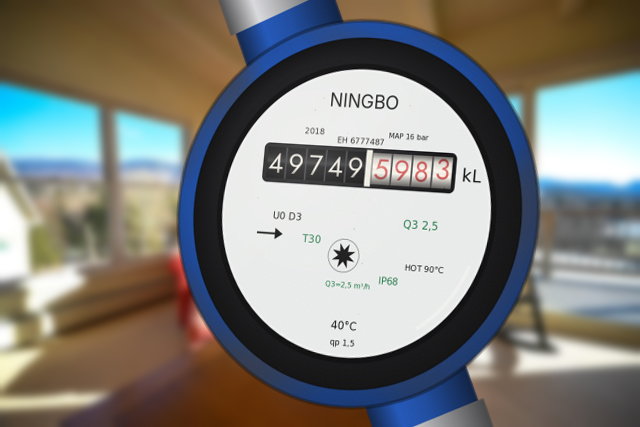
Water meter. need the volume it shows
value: 49749.5983 kL
